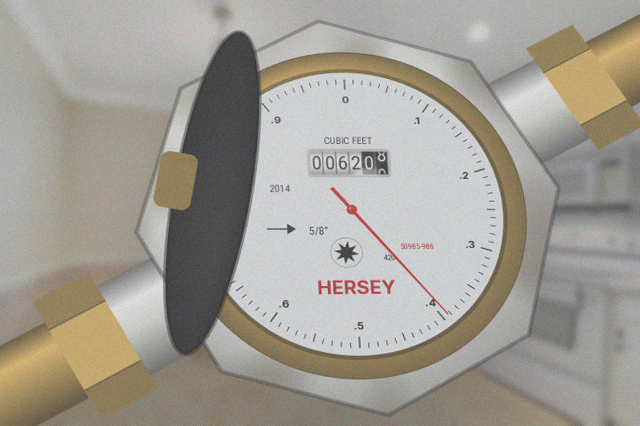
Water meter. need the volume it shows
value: 6208.39 ft³
